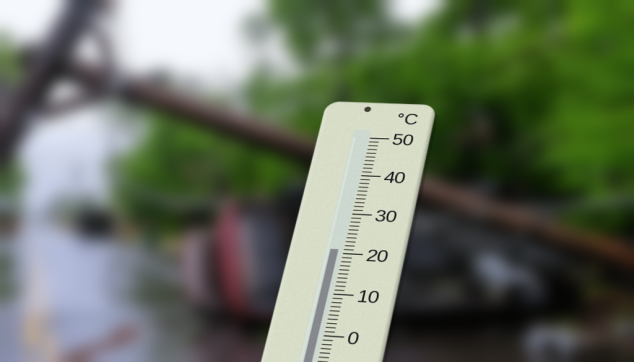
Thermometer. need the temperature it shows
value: 21 °C
